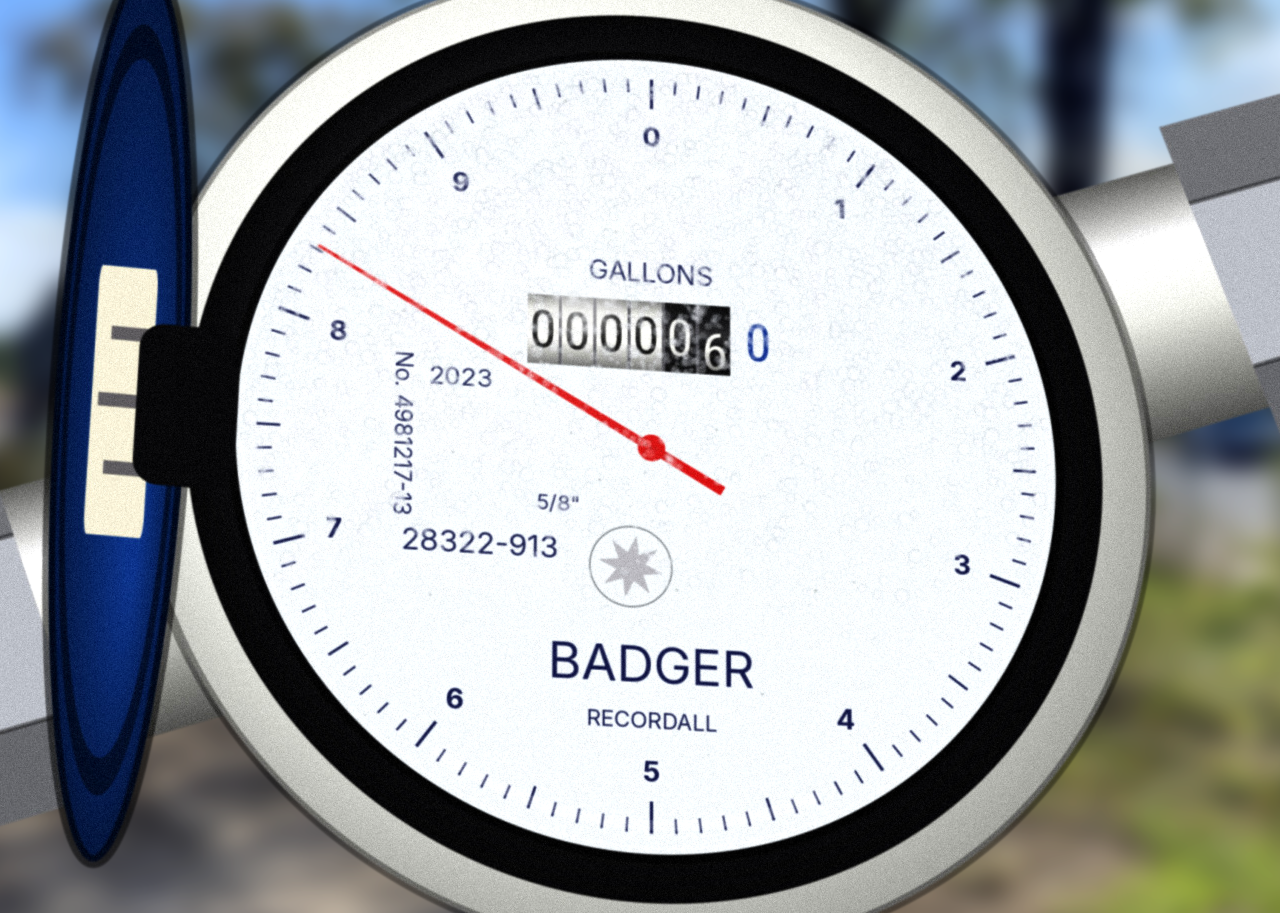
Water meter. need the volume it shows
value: 58.3 gal
